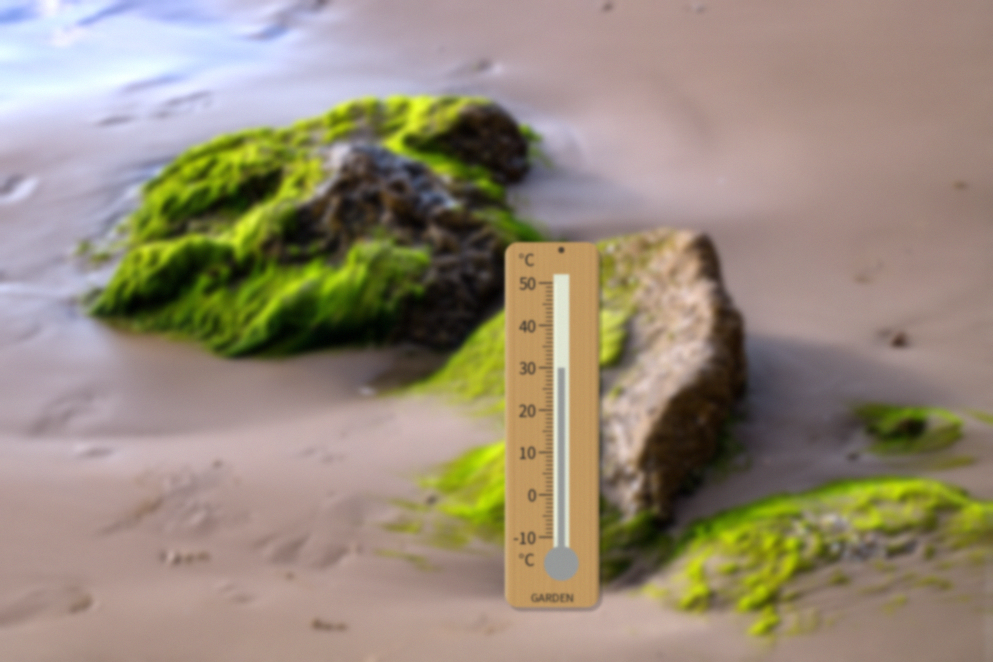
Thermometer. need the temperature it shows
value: 30 °C
